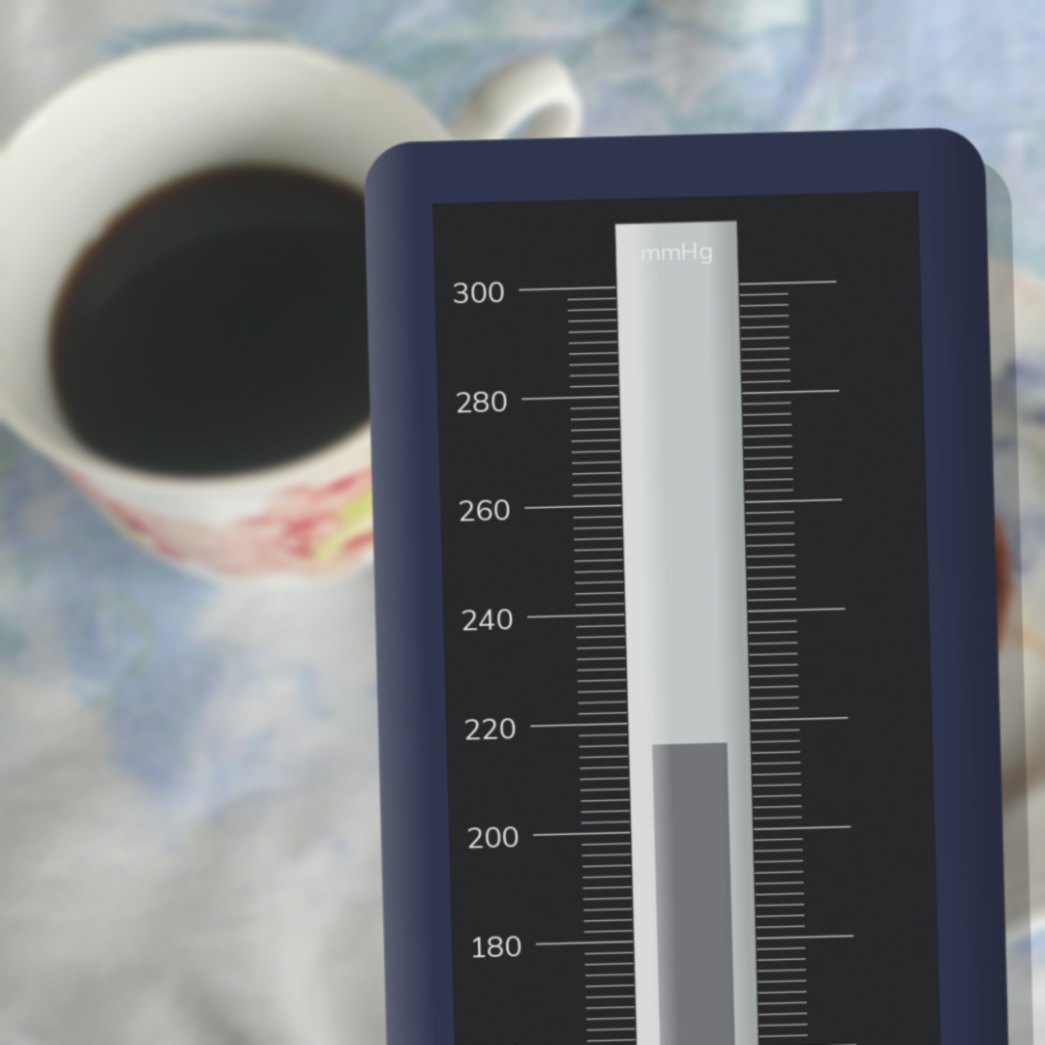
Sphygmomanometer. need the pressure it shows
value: 216 mmHg
